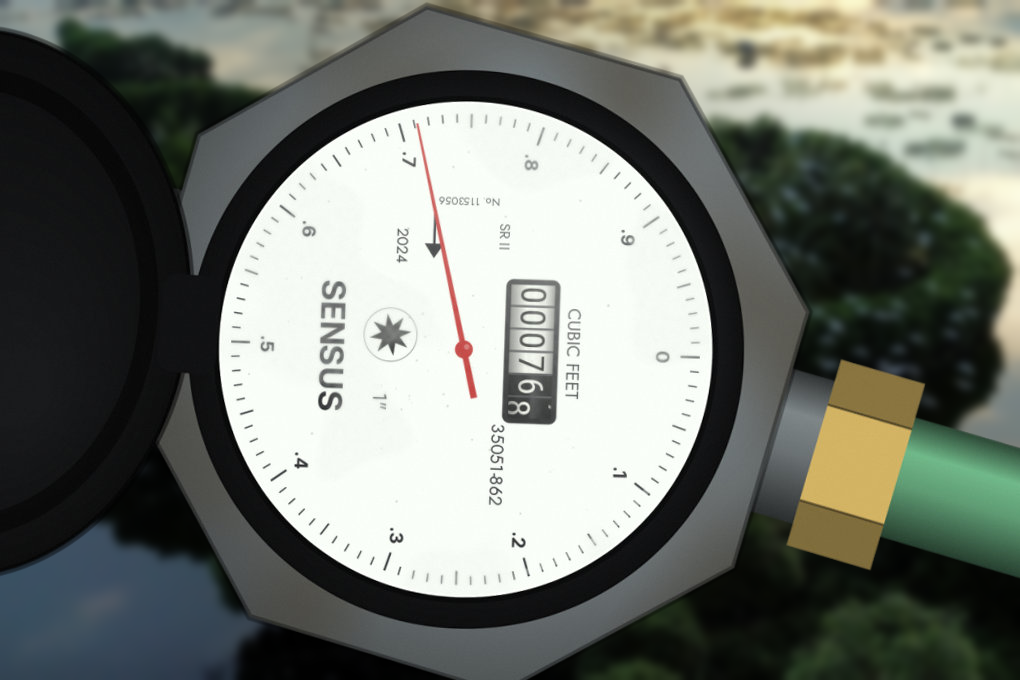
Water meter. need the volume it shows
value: 767.71 ft³
